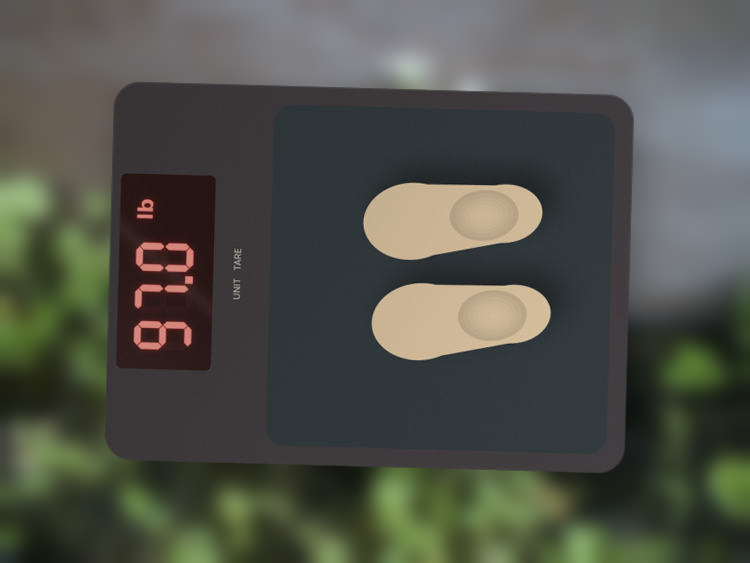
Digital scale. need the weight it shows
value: 97.0 lb
